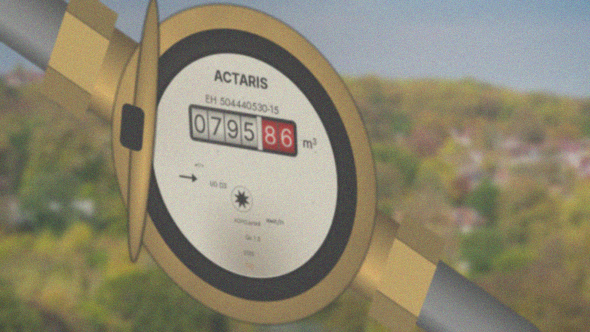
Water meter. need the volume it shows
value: 795.86 m³
